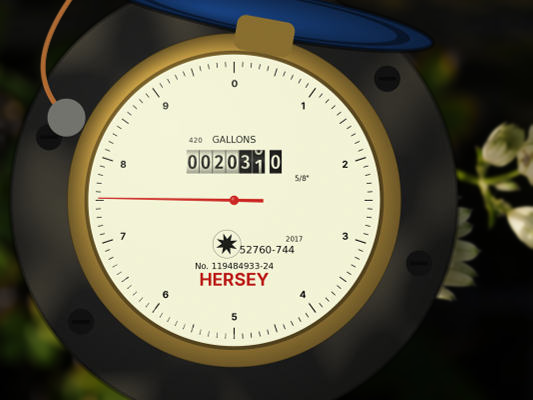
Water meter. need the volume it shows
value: 20307.5 gal
